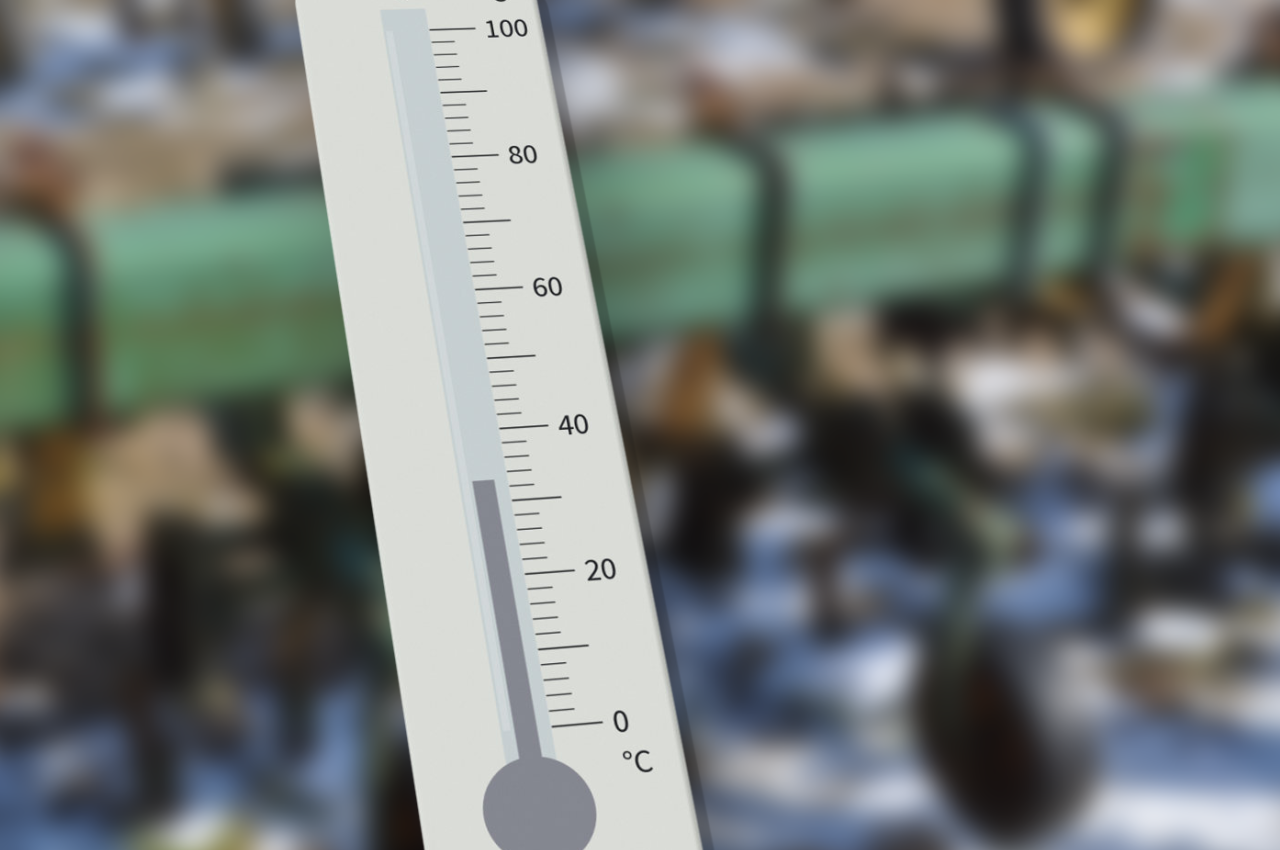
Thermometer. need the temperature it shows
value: 33 °C
